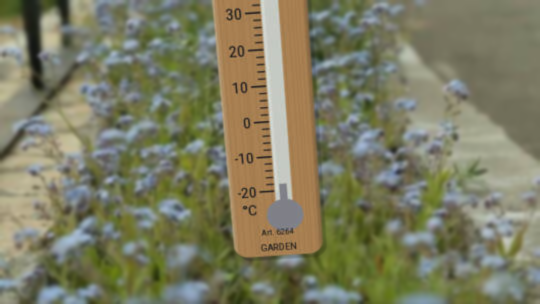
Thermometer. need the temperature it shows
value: -18 °C
